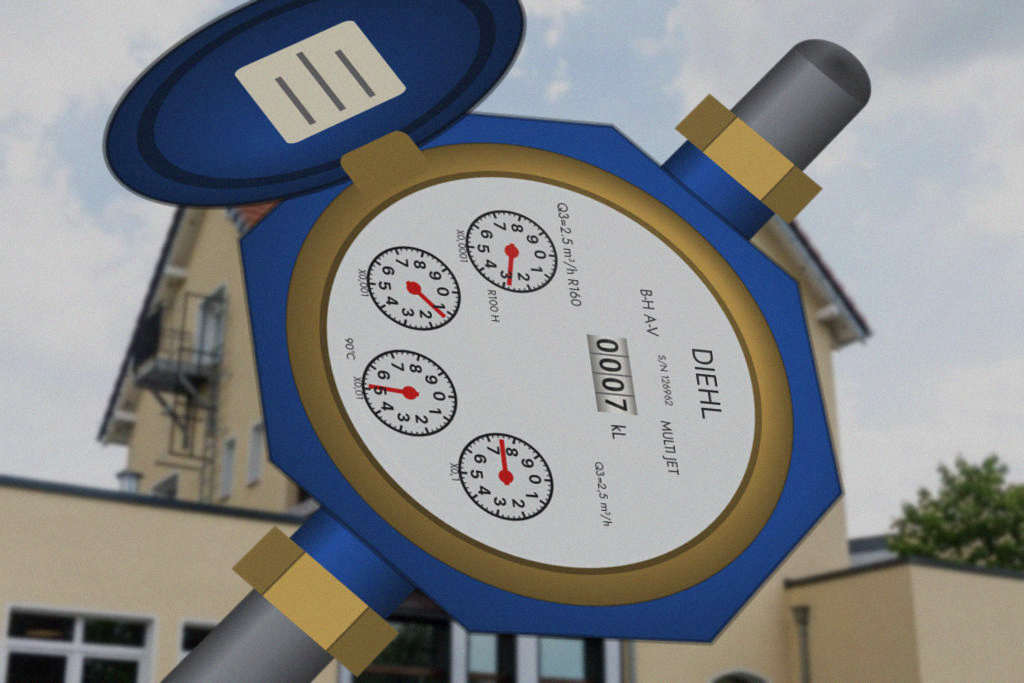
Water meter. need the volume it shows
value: 7.7512 kL
